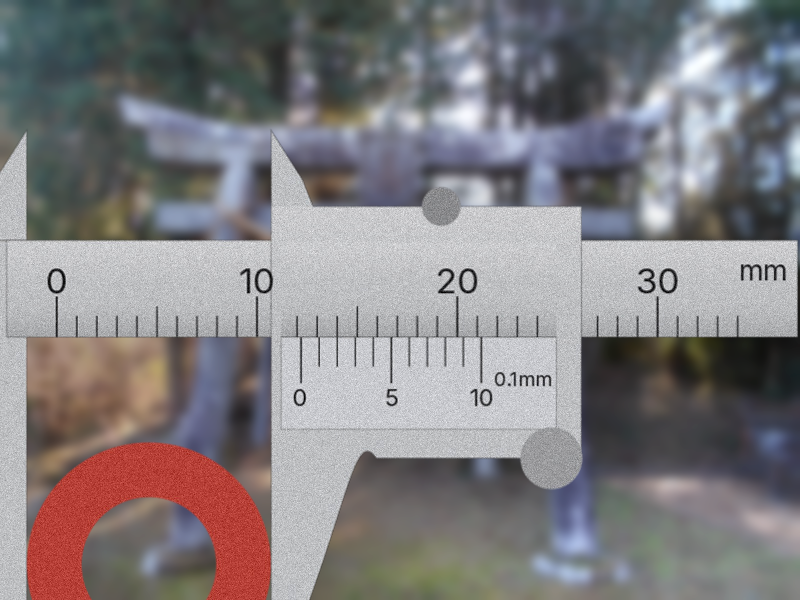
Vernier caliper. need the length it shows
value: 12.2 mm
